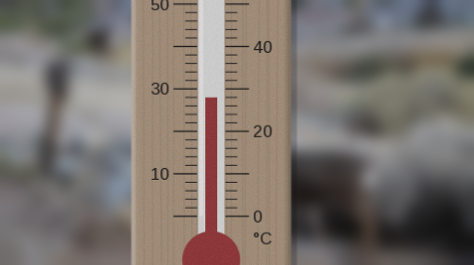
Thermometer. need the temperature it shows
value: 28 °C
